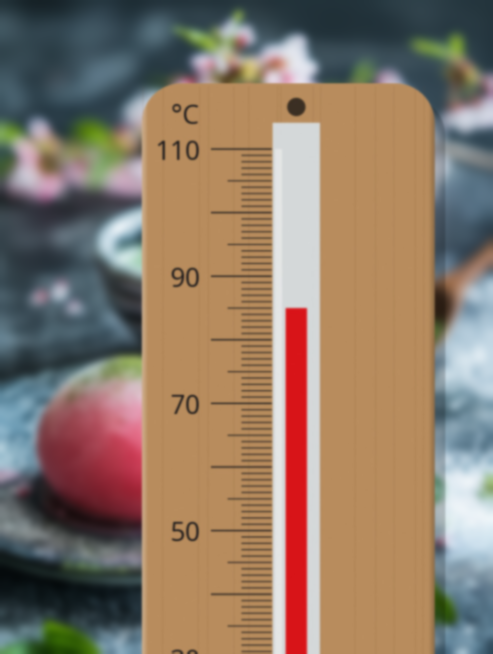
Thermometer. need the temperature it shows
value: 85 °C
